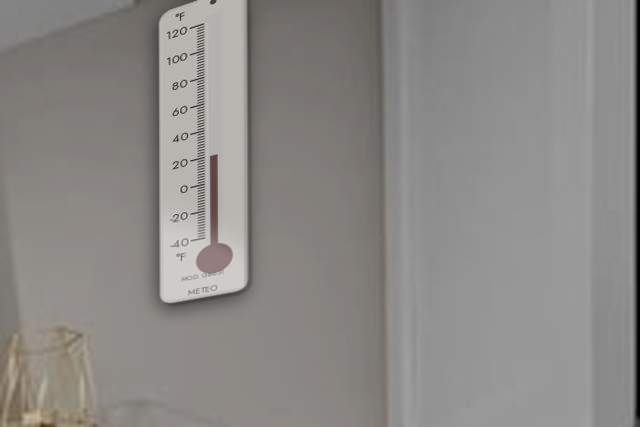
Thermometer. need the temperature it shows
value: 20 °F
